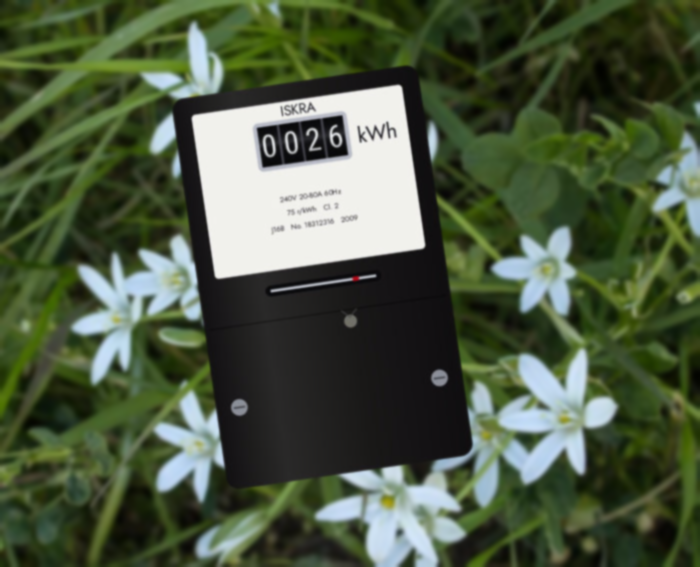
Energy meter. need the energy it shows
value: 26 kWh
